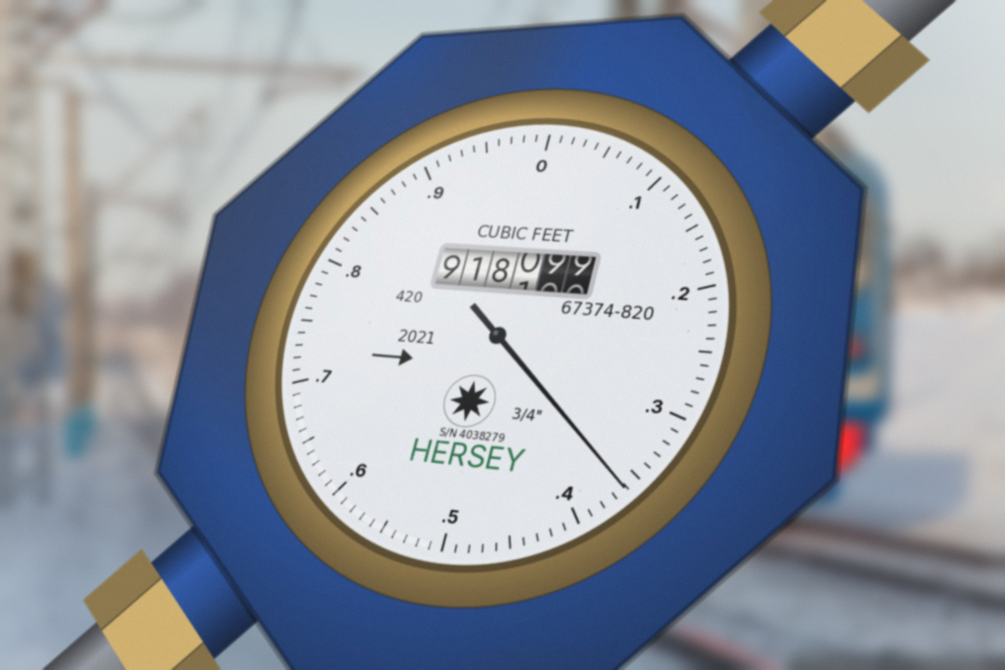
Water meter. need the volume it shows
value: 918099.36 ft³
